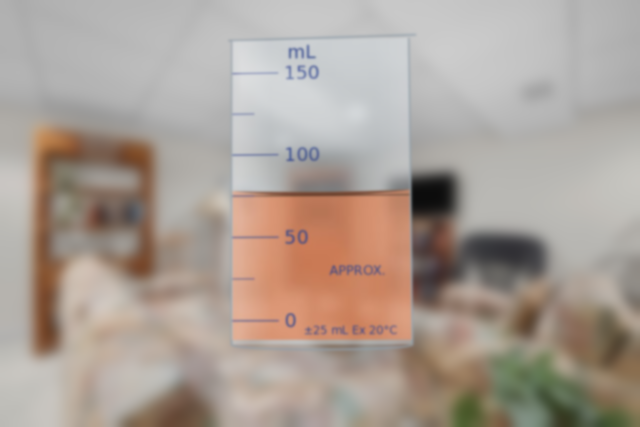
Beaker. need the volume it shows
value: 75 mL
